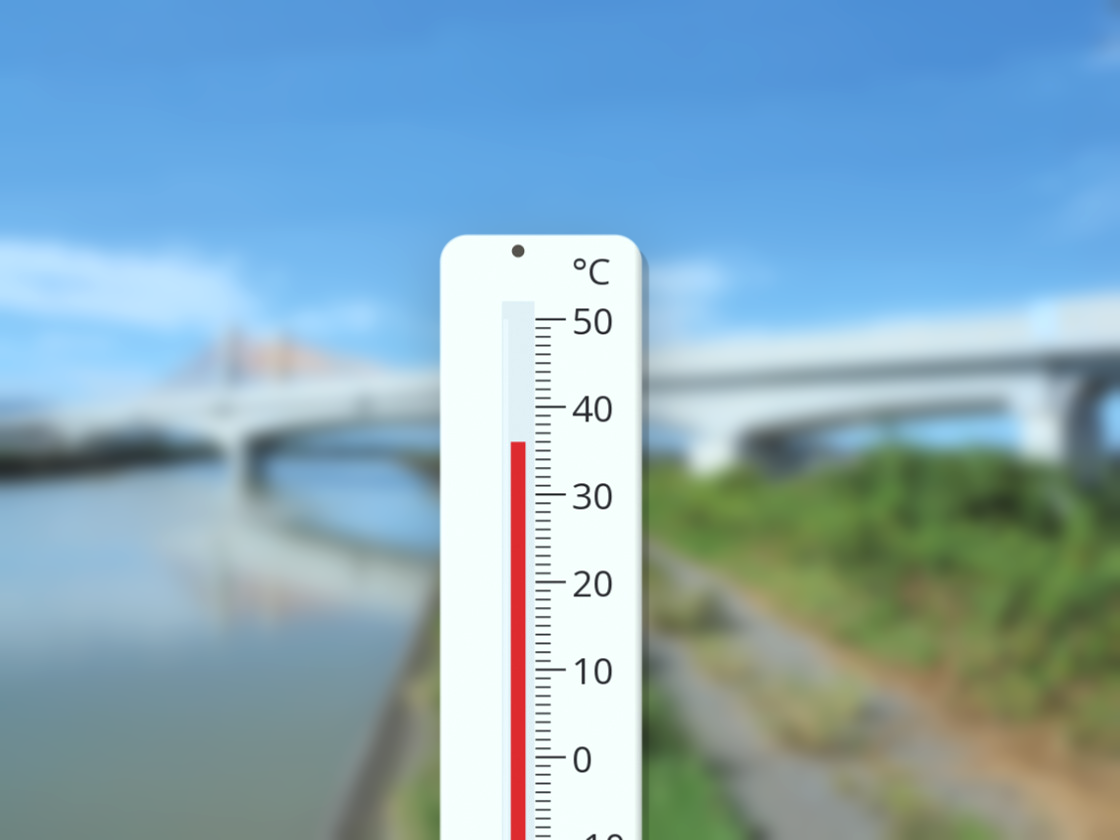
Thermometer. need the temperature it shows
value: 36 °C
